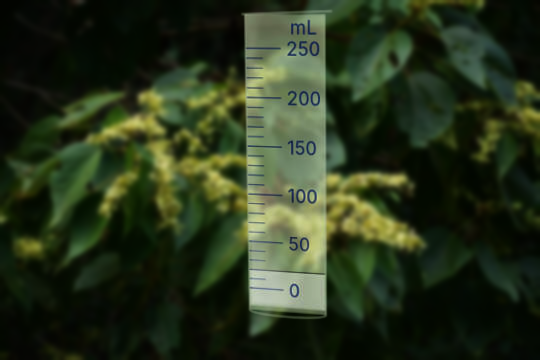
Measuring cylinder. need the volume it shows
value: 20 mL
